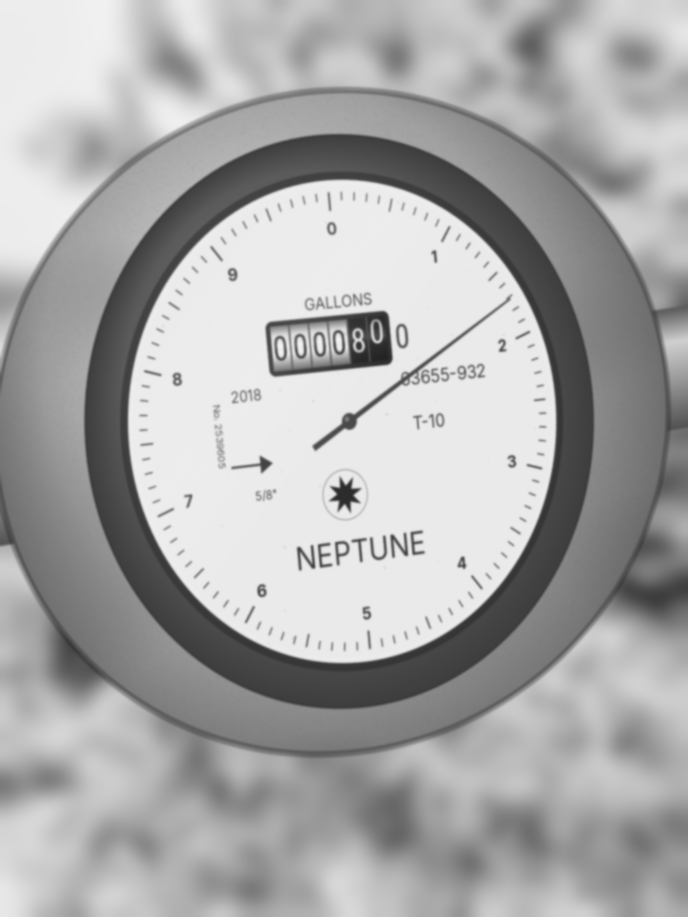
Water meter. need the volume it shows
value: 801.7 gal
